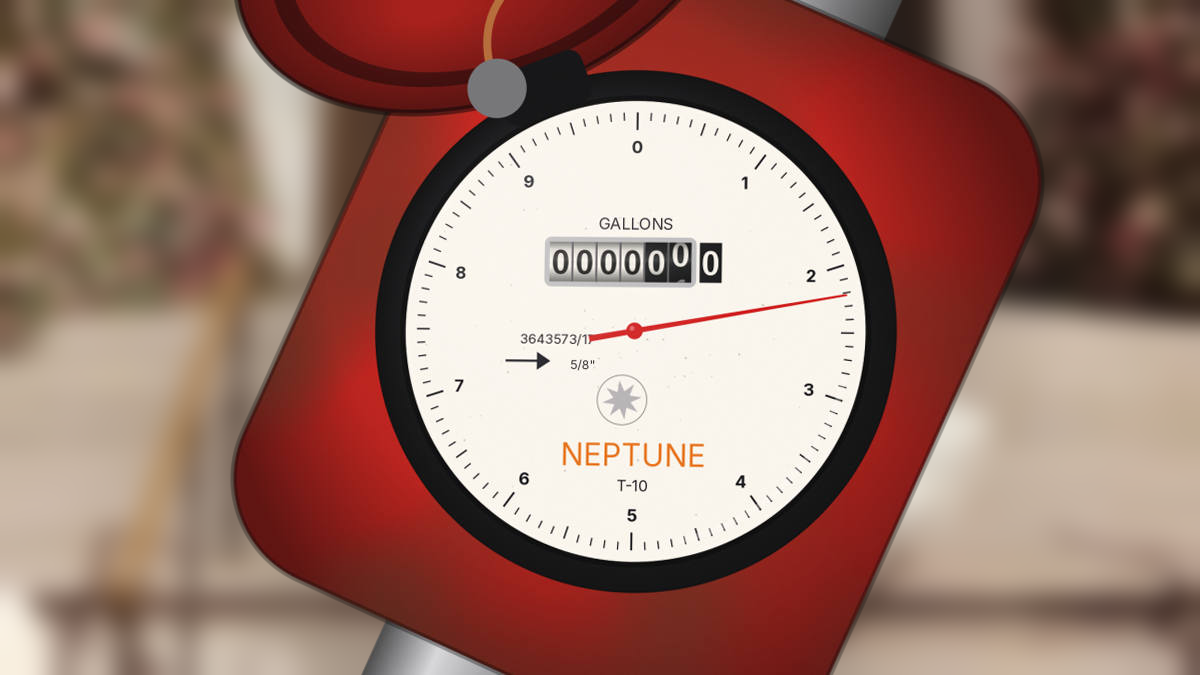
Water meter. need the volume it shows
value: 2.2 gal
